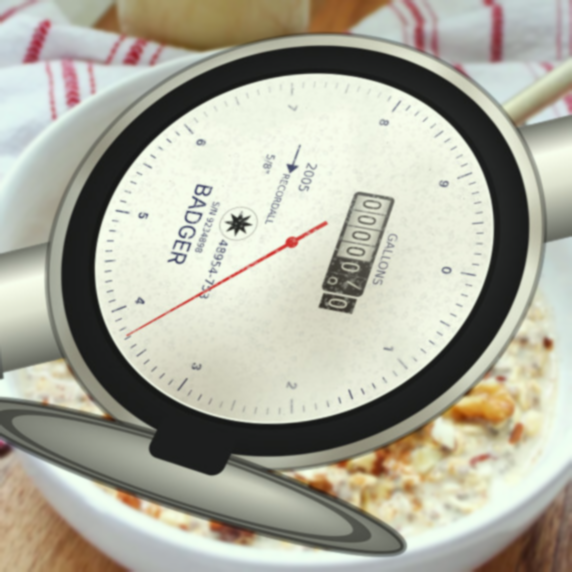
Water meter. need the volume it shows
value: 73.7 gal
